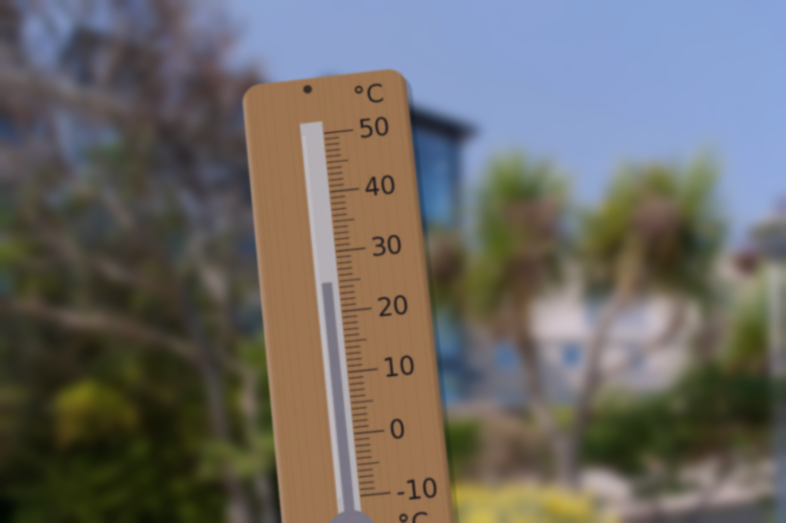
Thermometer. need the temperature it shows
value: 25 °C
